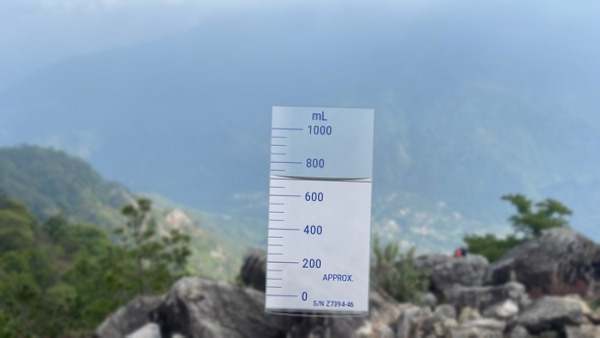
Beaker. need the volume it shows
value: 700 mL
